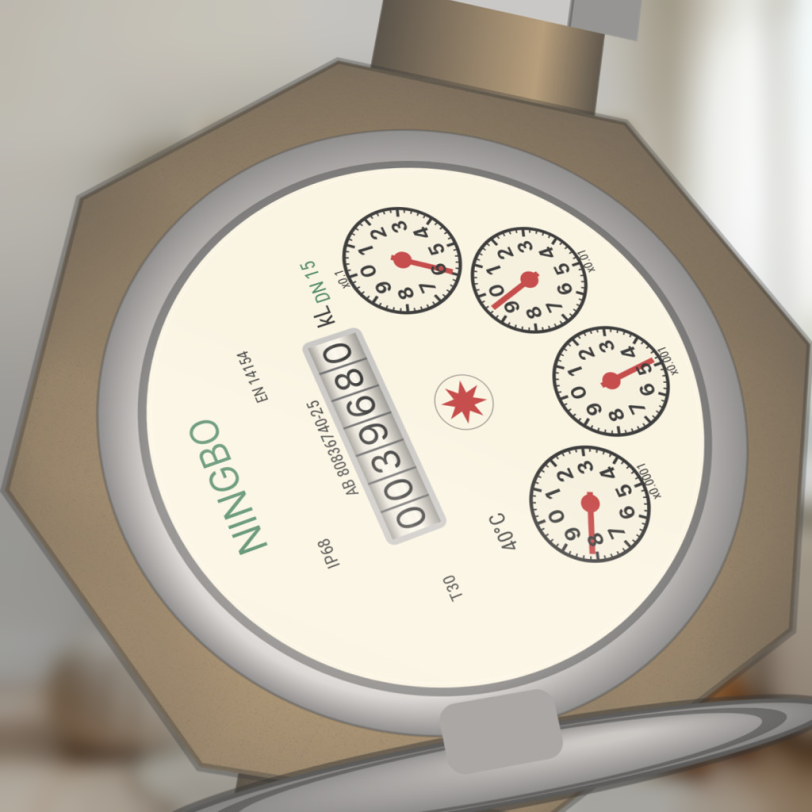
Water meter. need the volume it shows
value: 39680.5948 kL
